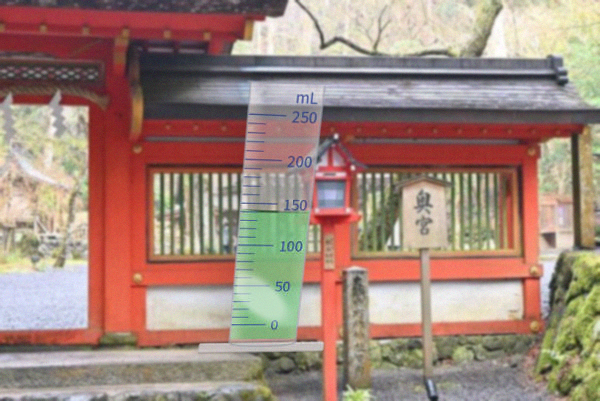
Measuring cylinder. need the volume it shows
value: 140 mL
